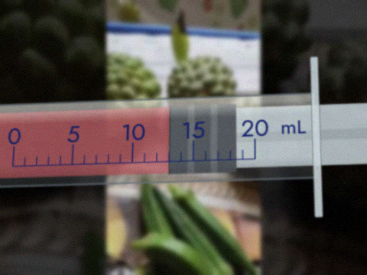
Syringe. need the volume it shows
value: 13 mL
